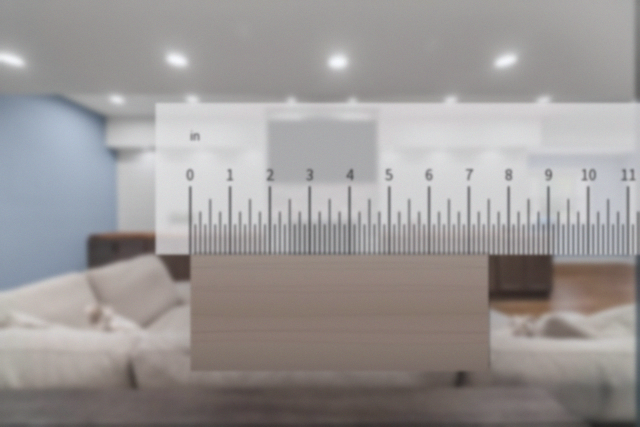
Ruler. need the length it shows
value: 7.5 in
